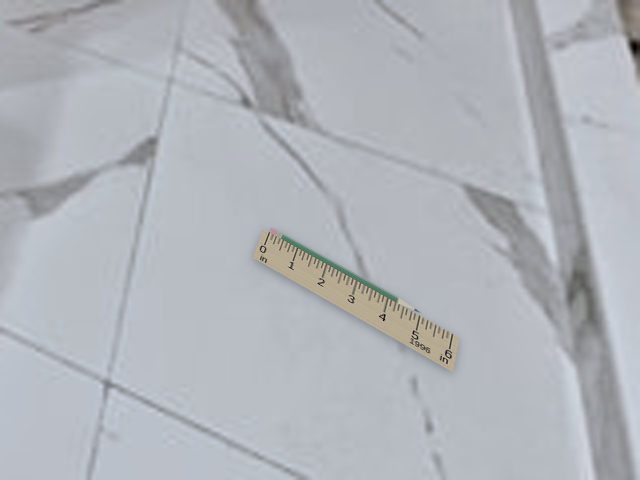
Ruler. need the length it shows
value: 5 in
